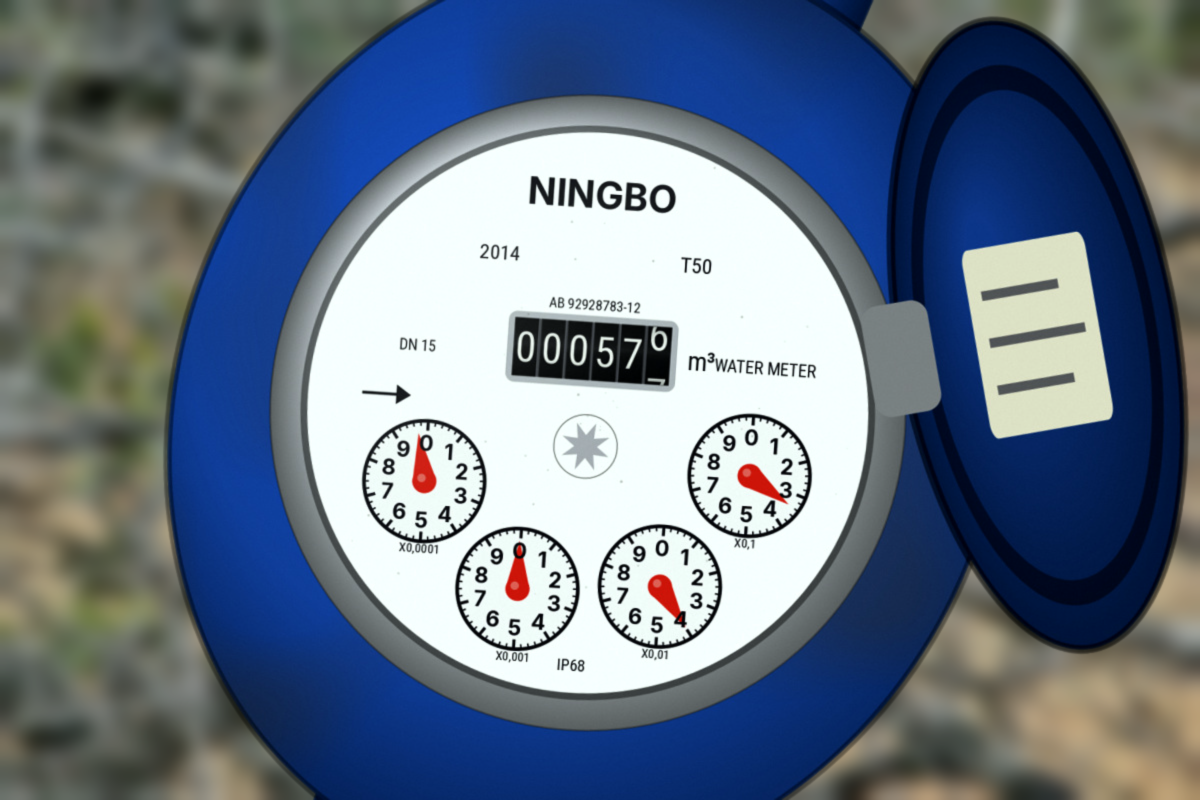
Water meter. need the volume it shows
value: 576.3399 m³
